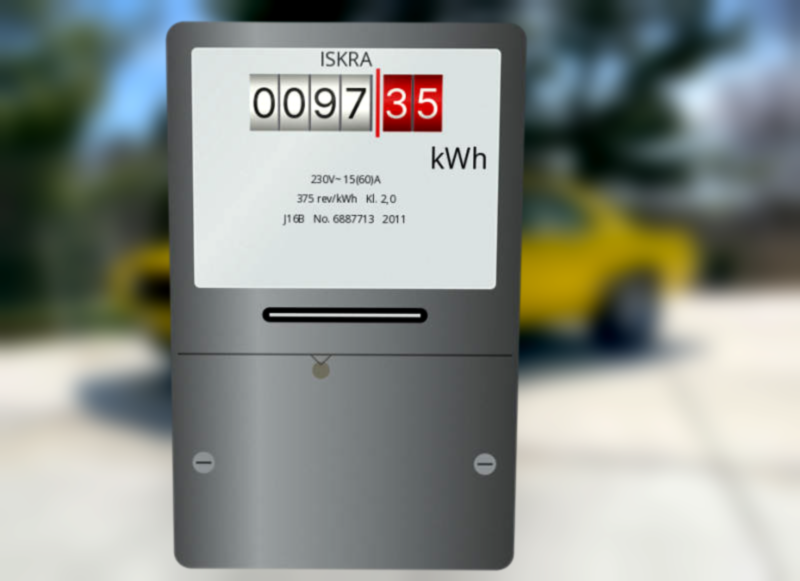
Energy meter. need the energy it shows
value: 97.35 kWh
